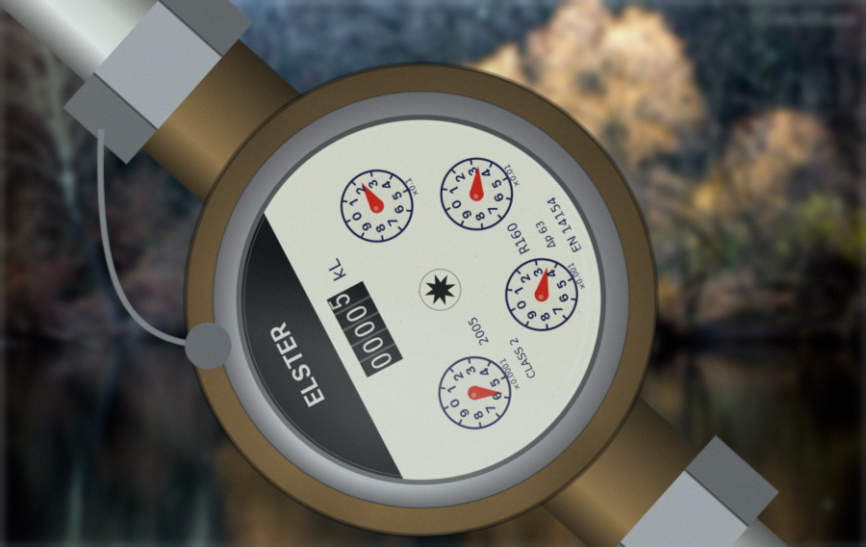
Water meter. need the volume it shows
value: 5.2335 kL
